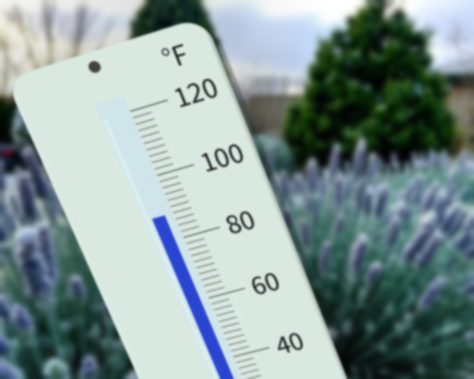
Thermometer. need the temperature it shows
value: 88 °F
